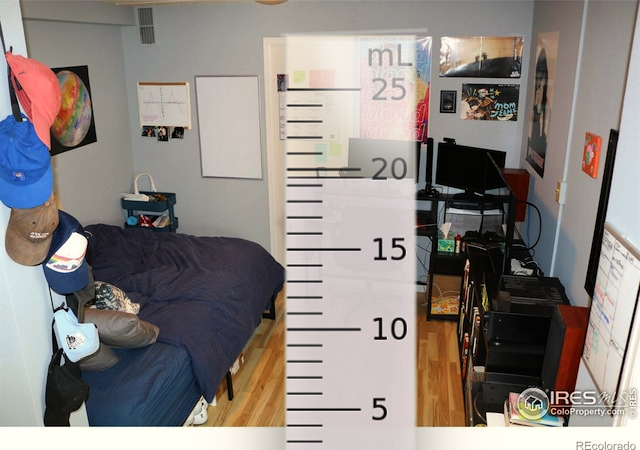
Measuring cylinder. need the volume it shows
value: 19.5 mL
